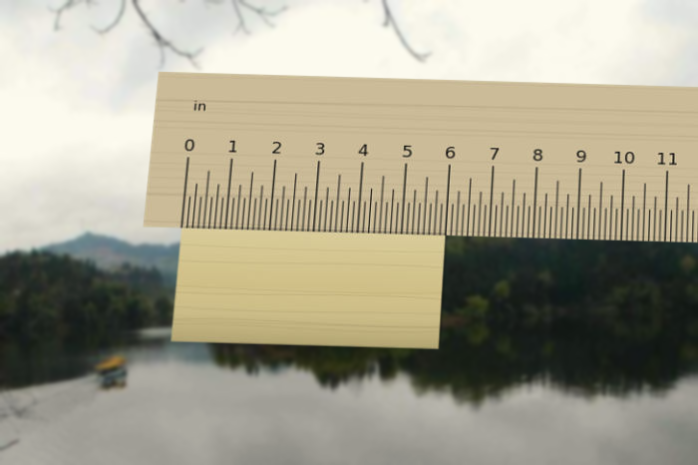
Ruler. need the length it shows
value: 6 in
